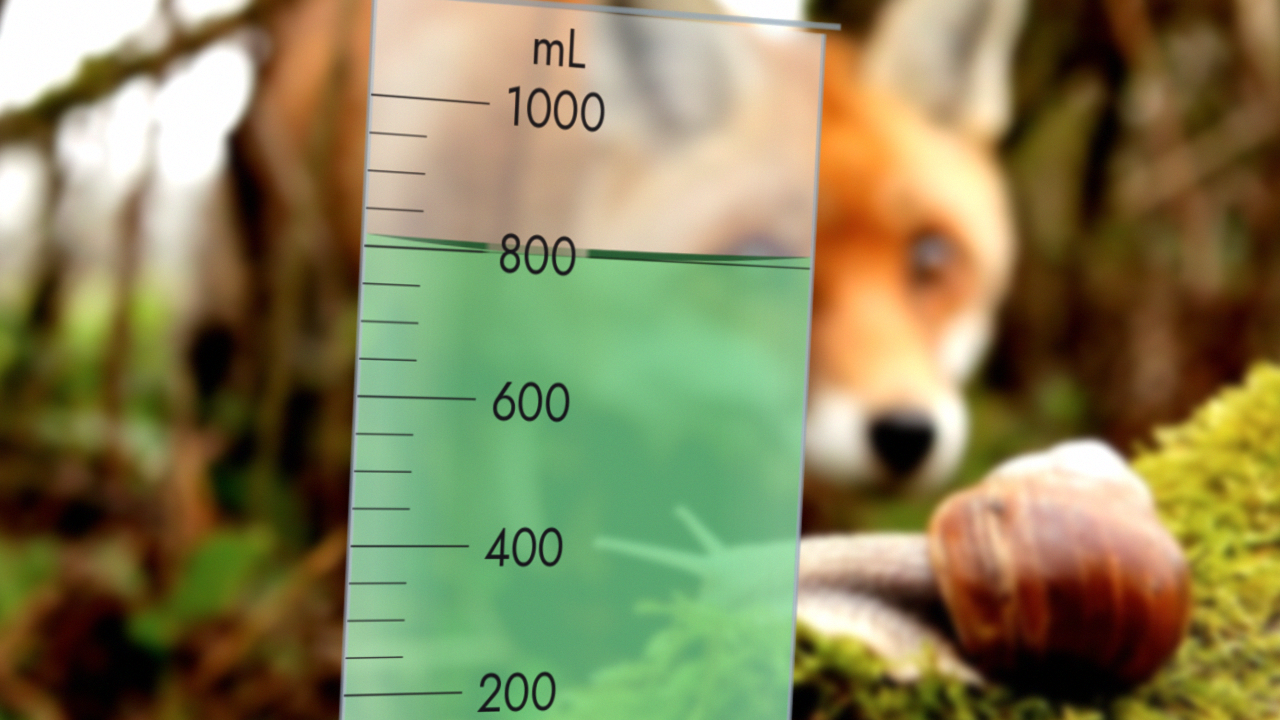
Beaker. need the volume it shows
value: 800 mL
